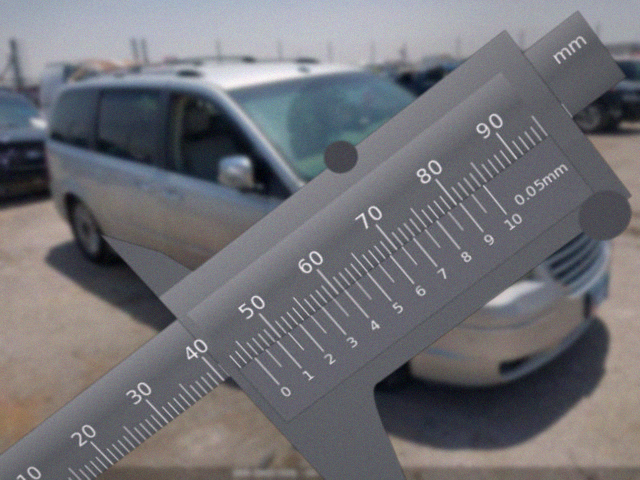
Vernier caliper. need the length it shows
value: 45.4 mm
